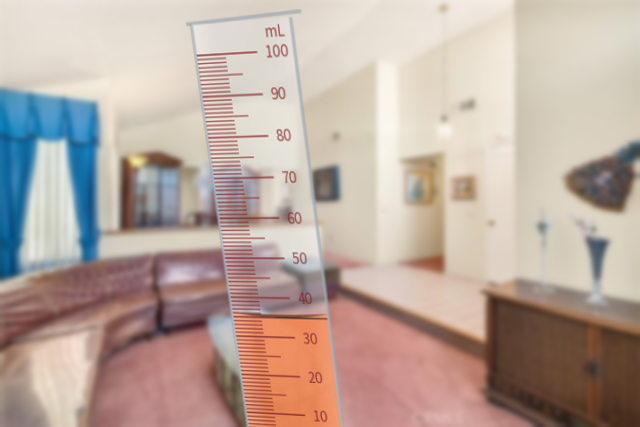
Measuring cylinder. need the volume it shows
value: 35 mL
